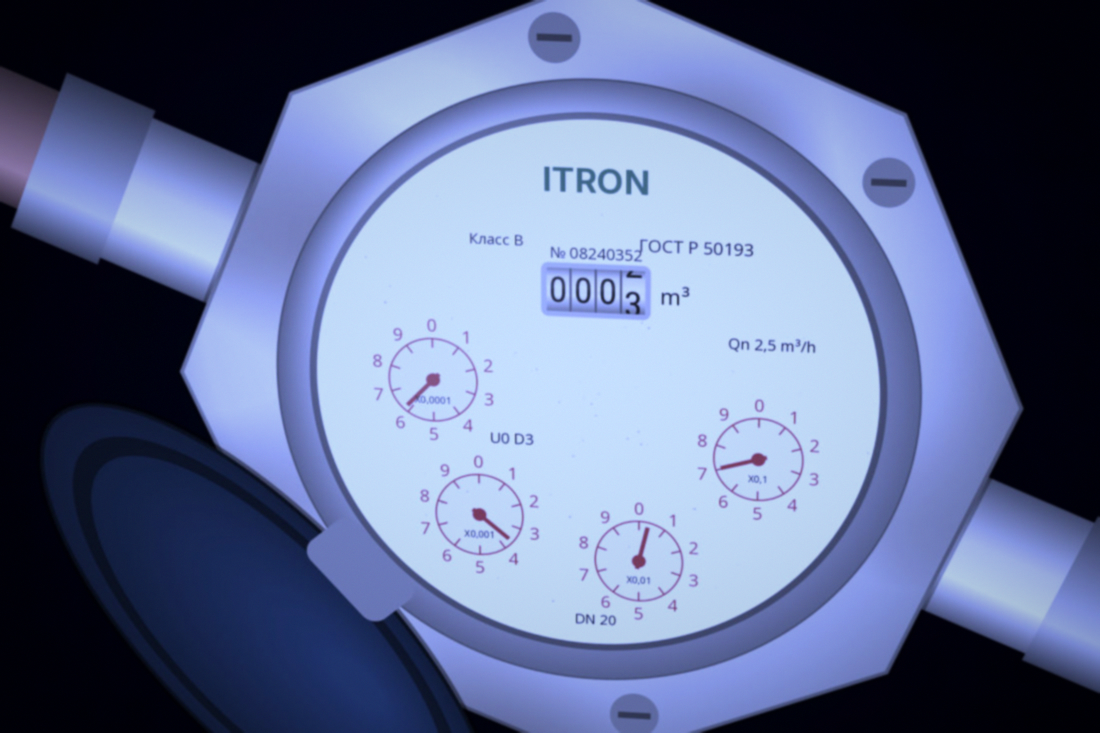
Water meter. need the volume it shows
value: 2.7036 m³
